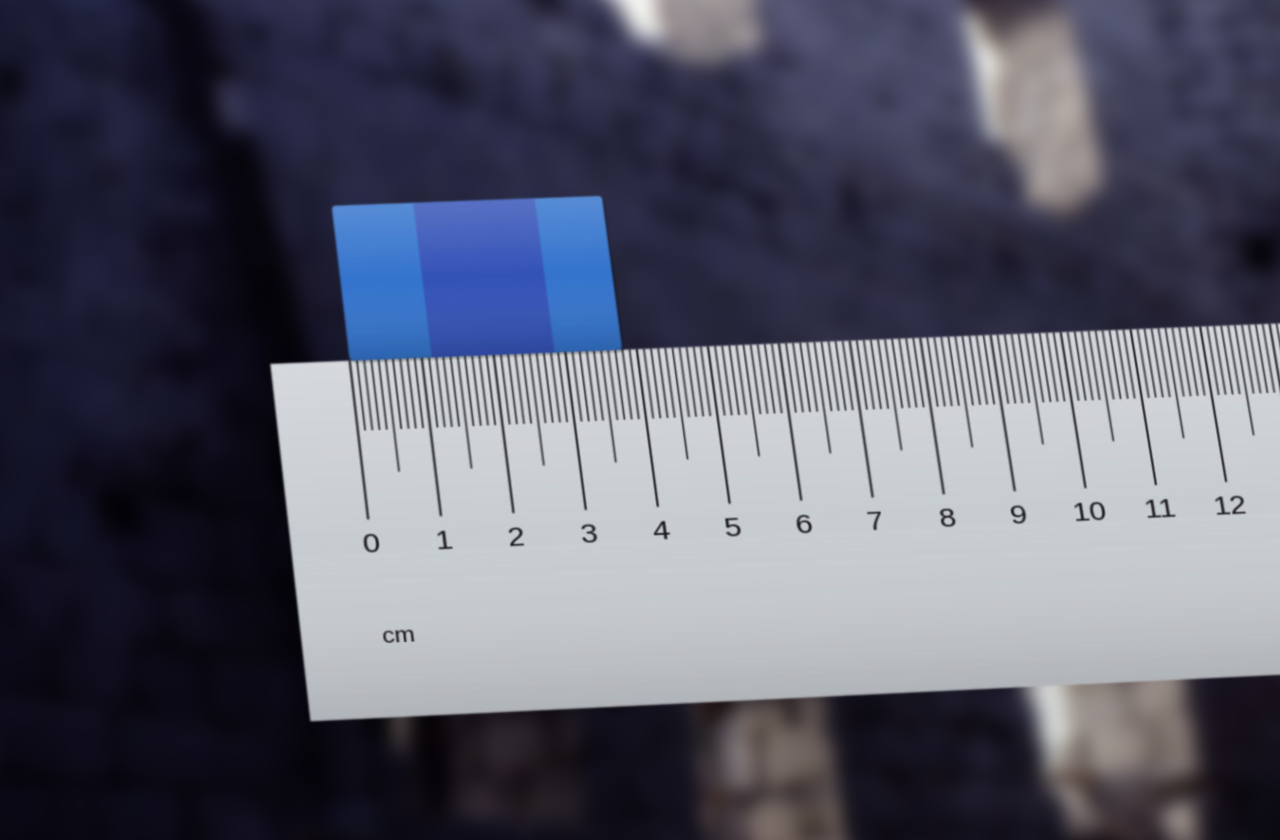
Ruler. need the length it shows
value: 3.8 cm
